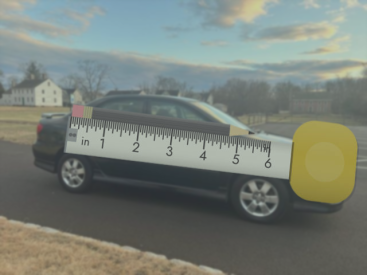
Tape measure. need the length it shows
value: 5.5 in
